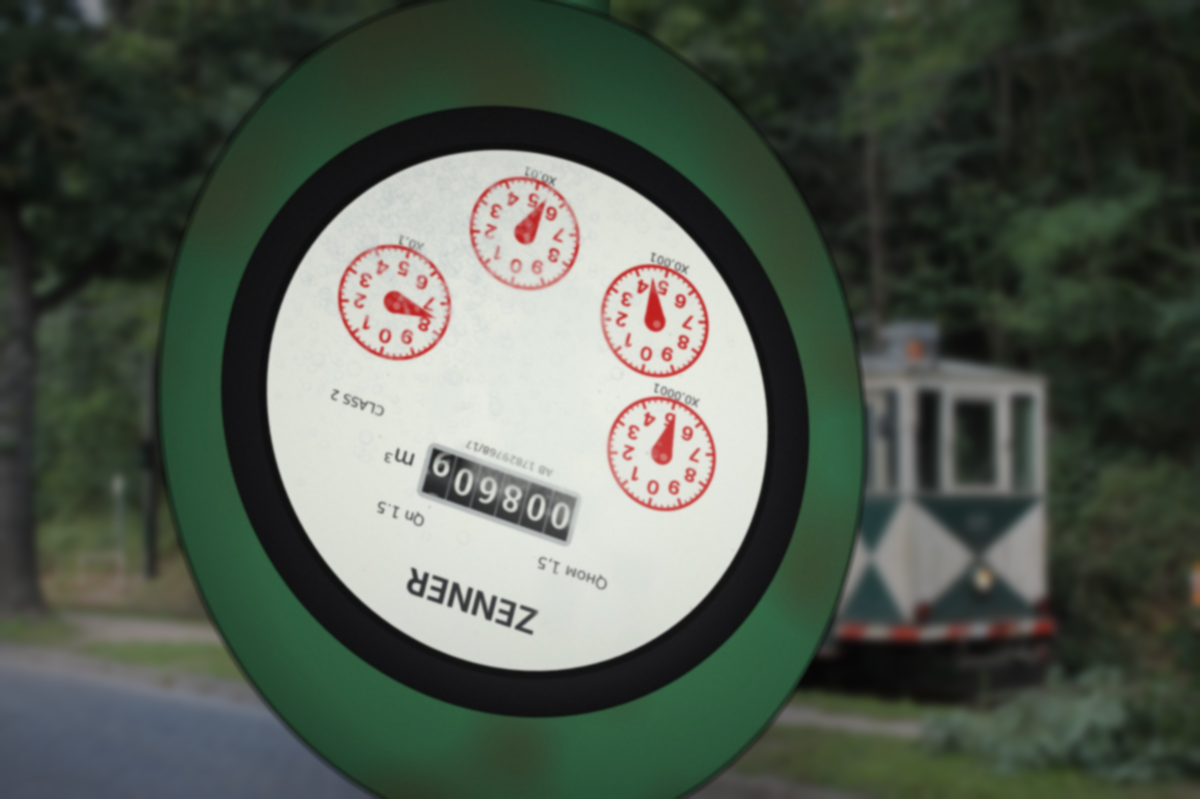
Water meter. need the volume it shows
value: 8608.7545 m³
